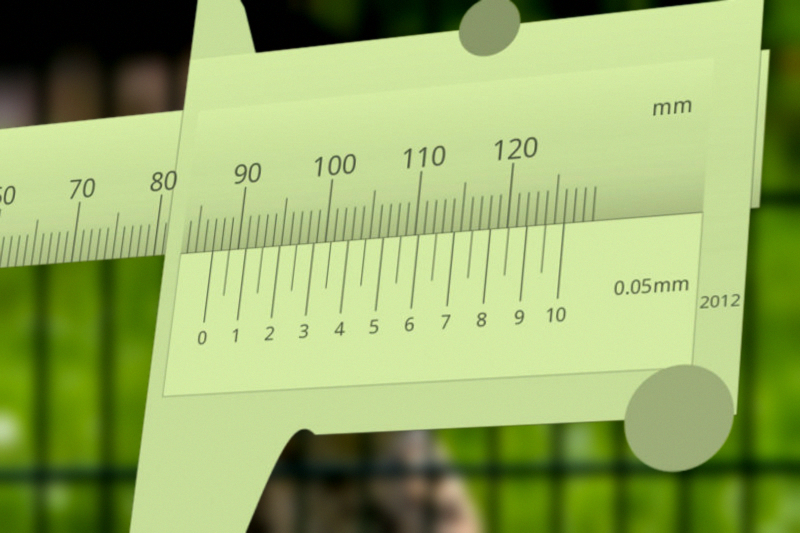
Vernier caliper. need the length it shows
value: 87.0 mm
